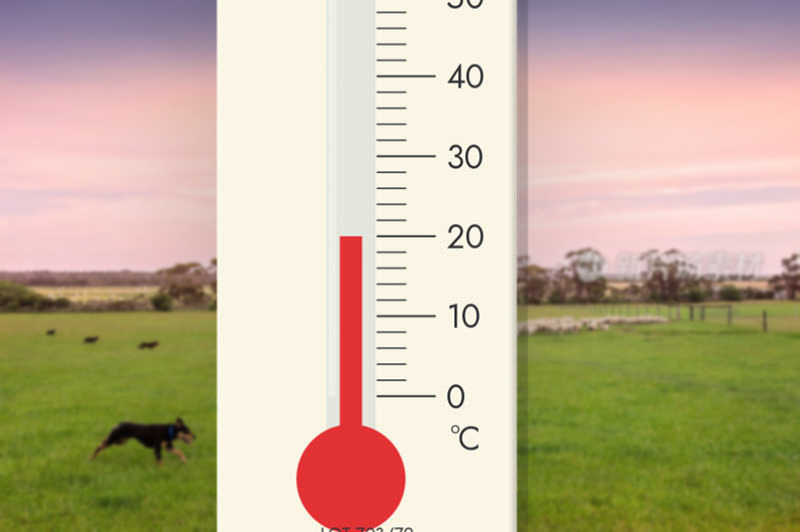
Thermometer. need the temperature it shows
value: 20 °C
